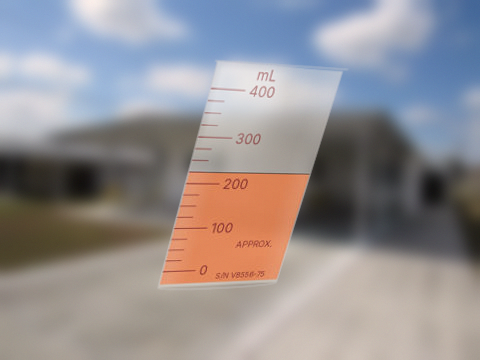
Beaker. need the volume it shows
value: 225 mL
